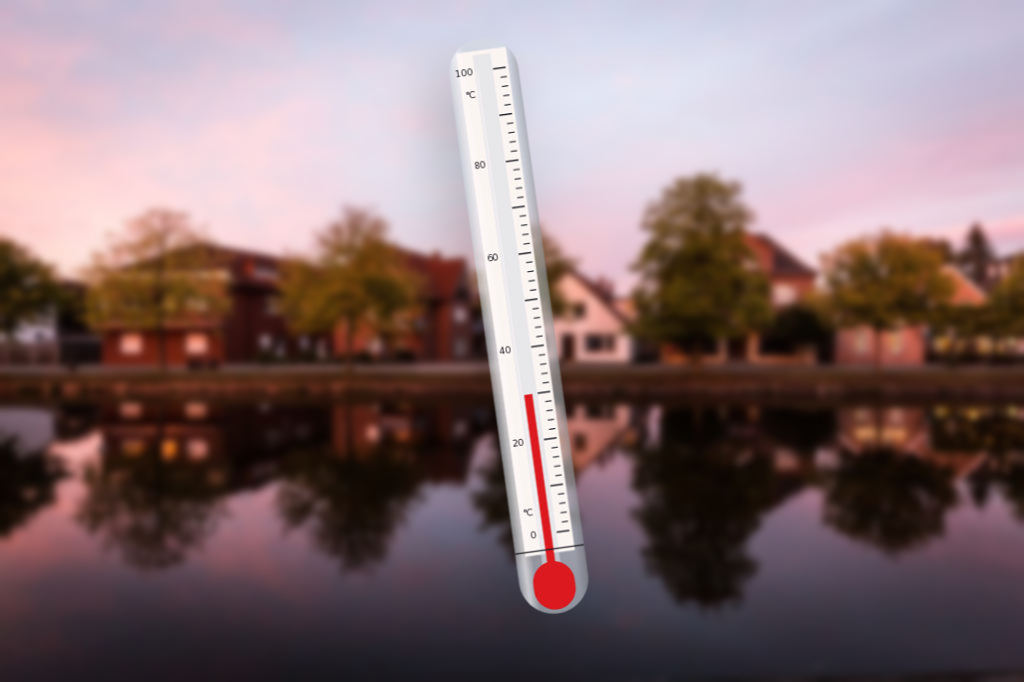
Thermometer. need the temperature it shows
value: 30 °C
